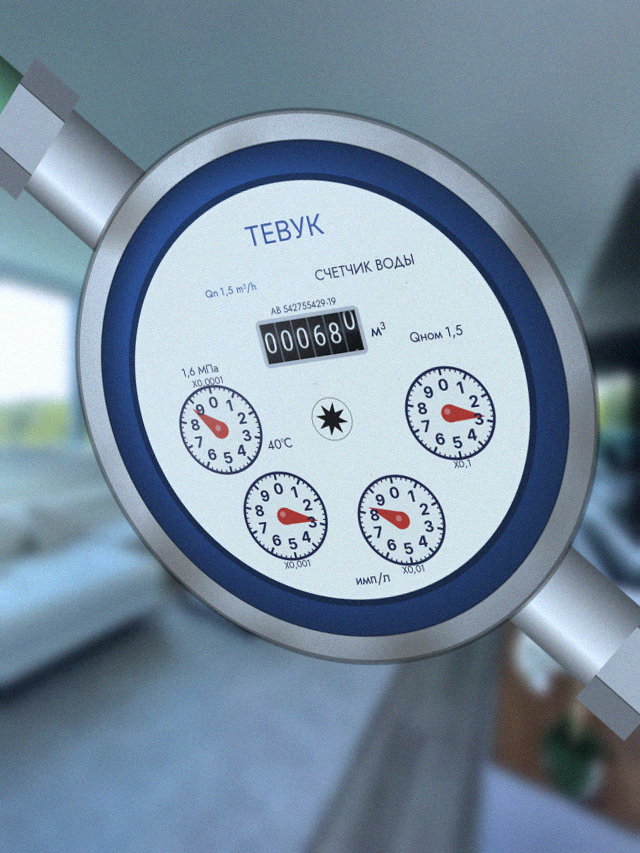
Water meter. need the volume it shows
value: 680.2828 m³
